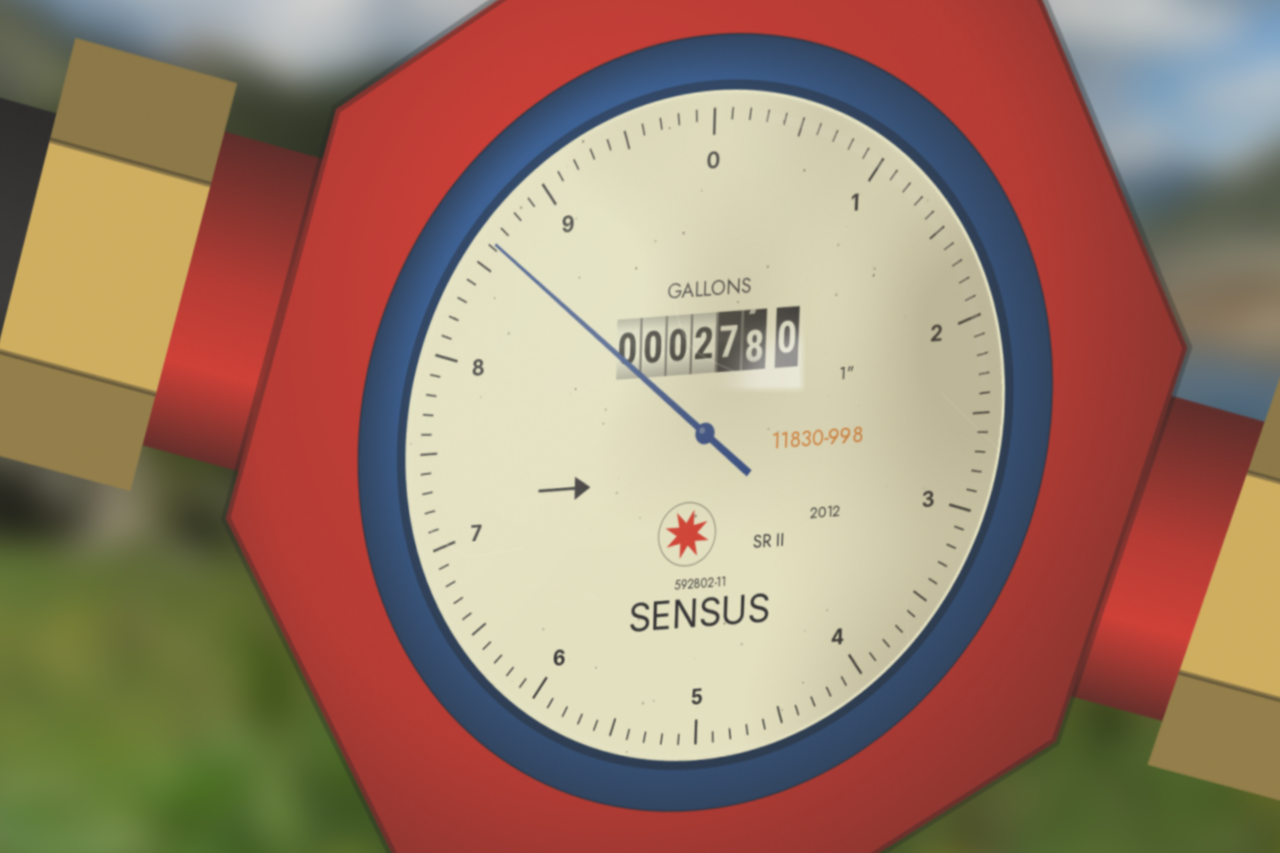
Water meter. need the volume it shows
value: 2778.6 gal
